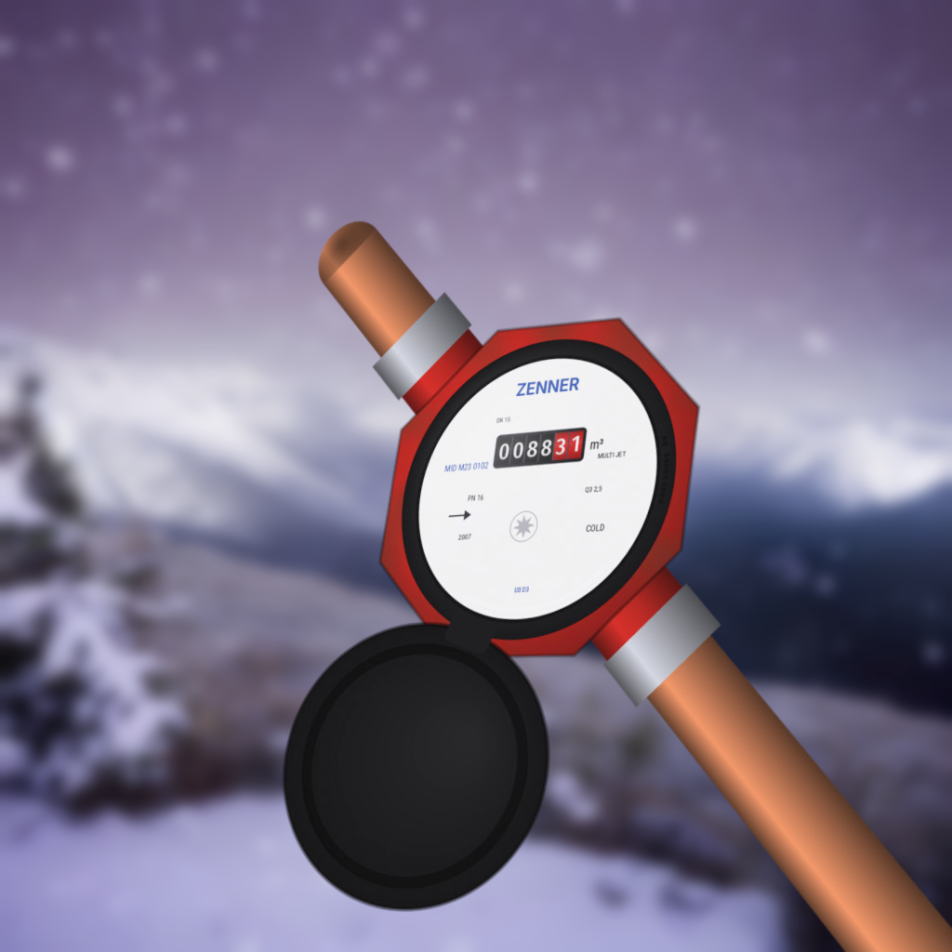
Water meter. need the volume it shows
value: 88.31 m³
